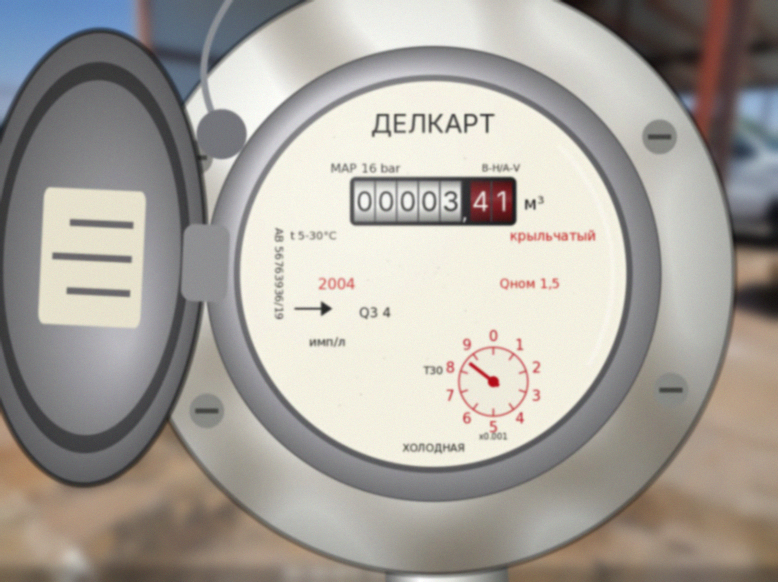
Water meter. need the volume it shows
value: 3.418 m³
